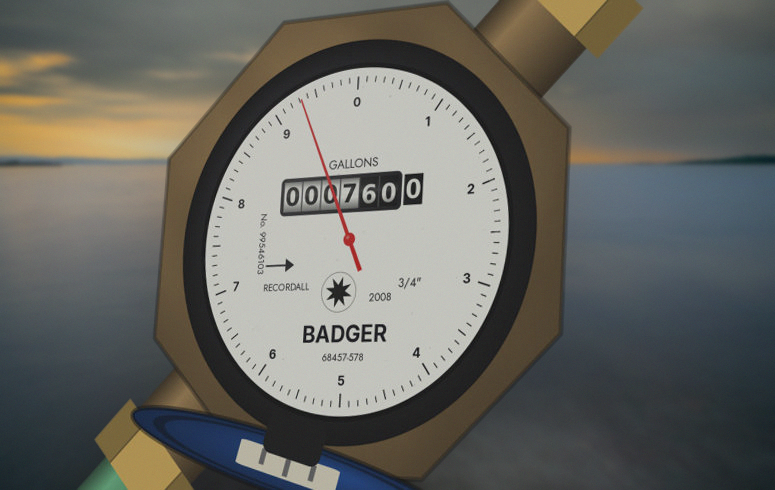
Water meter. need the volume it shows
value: 7599.3 gal
